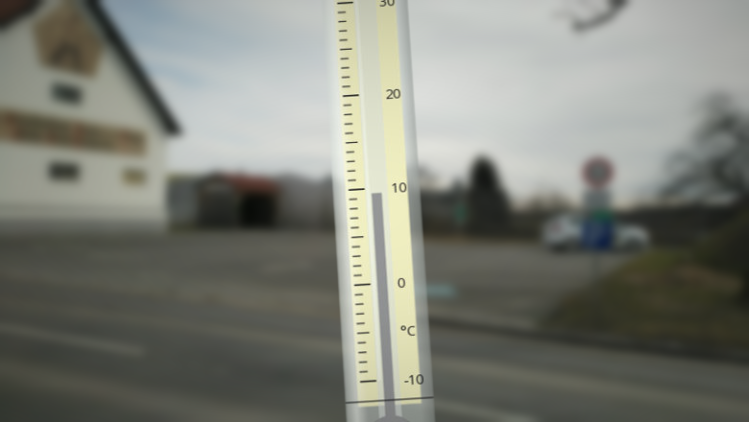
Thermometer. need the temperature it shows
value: 9.5 °C
